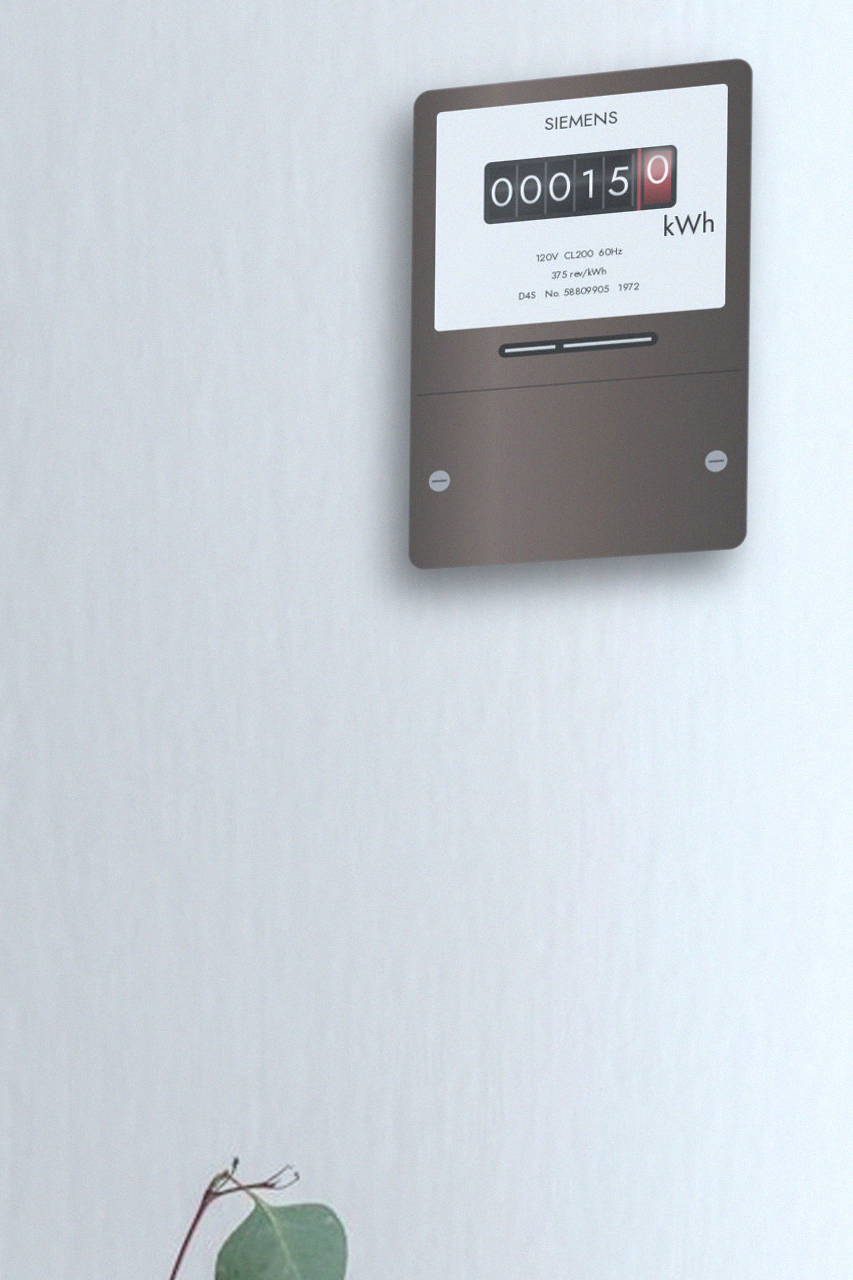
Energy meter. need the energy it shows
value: 15.0 kWh
